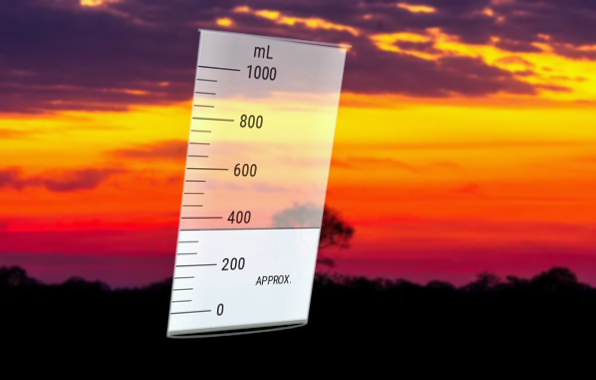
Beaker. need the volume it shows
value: 350 mL
